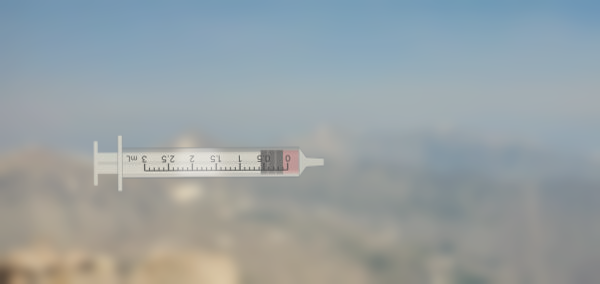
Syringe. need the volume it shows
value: 0.1 mL
